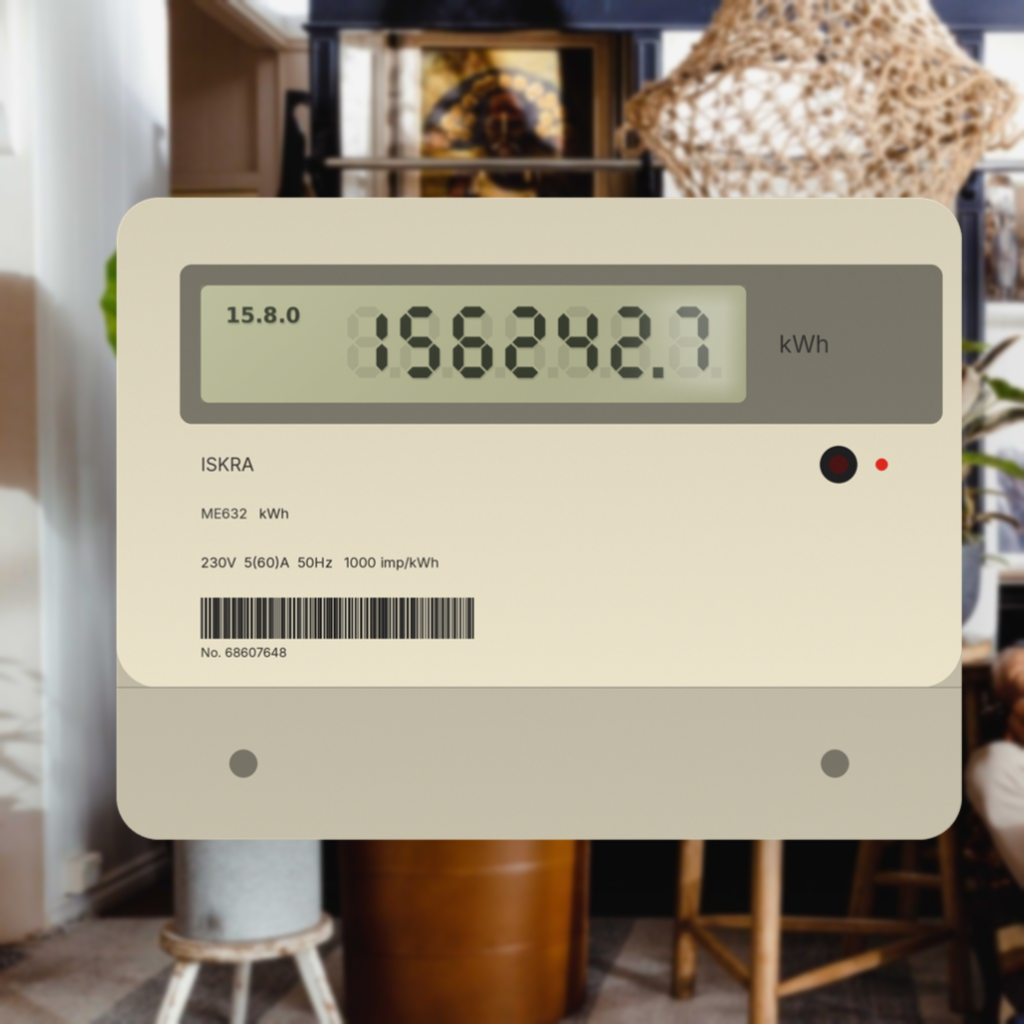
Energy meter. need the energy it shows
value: 156242.7 kWh
